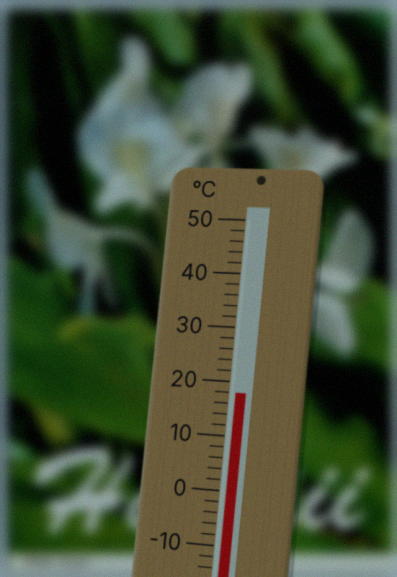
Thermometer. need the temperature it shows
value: 18 °C
